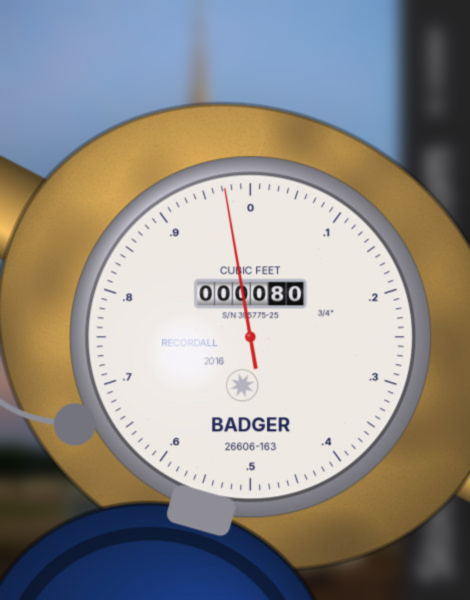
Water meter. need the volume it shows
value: 79.97 ft³
